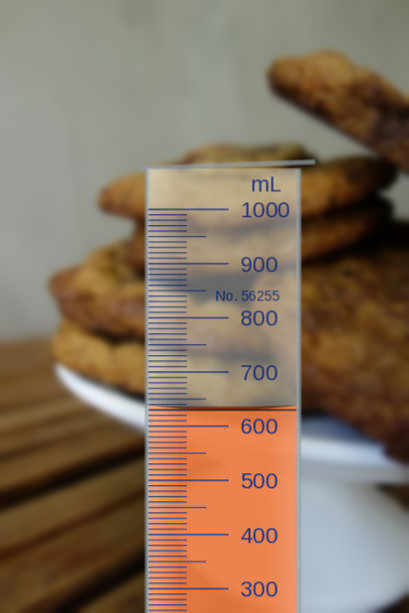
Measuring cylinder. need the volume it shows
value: 630 mL
